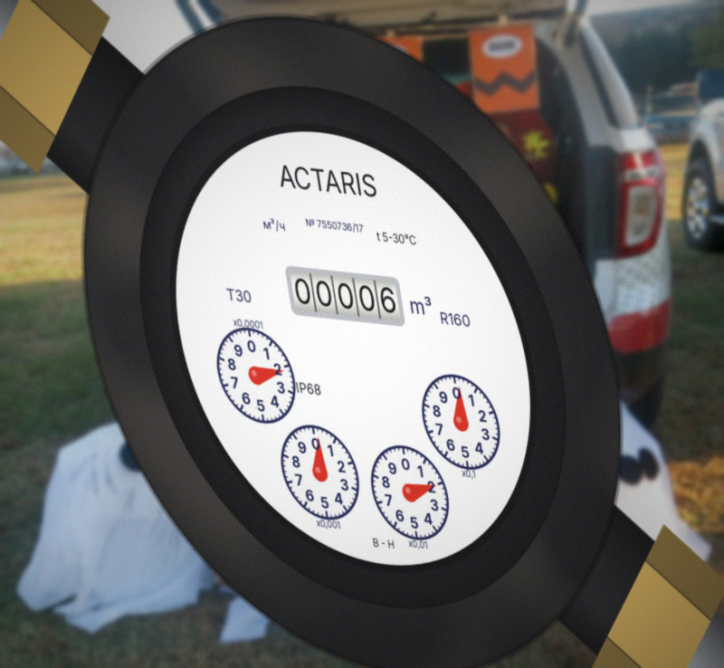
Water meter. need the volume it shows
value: 6.0202 m³
